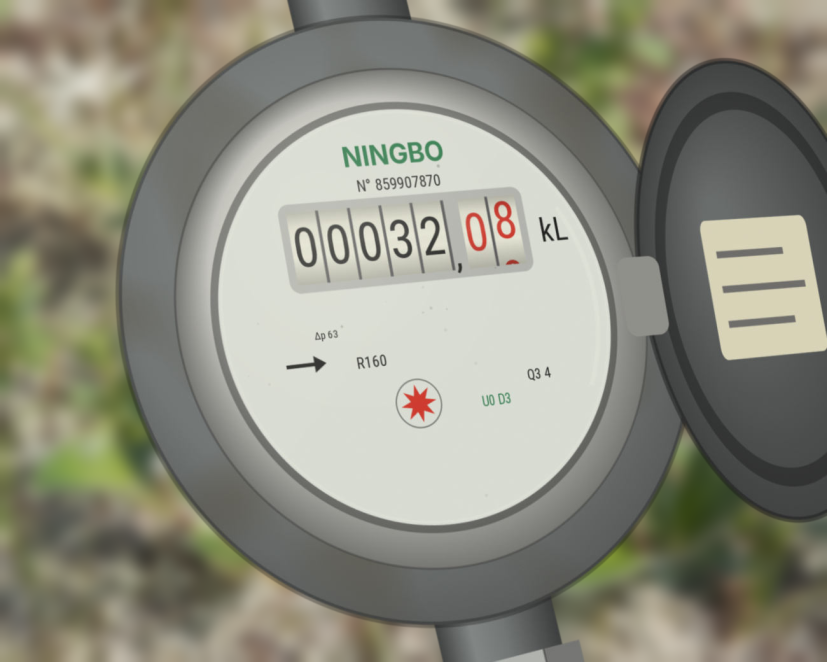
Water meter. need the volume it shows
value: 32.08 kL
